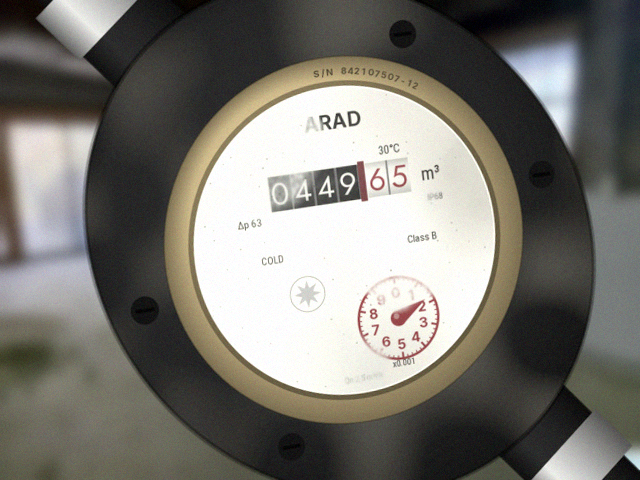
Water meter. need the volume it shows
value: 449.651 m³
